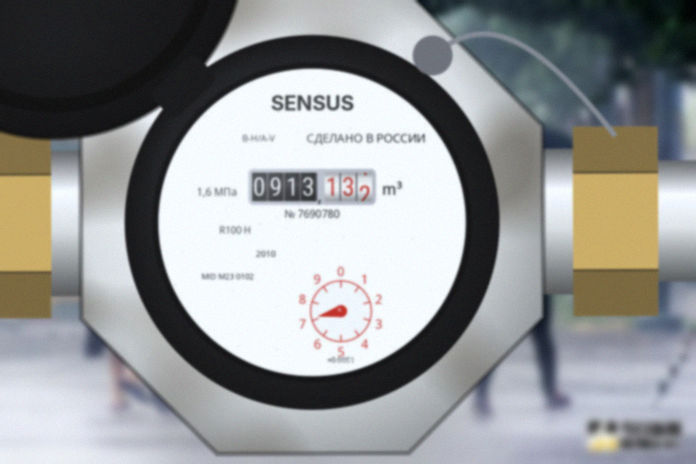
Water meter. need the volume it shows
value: 913.1317 m³
